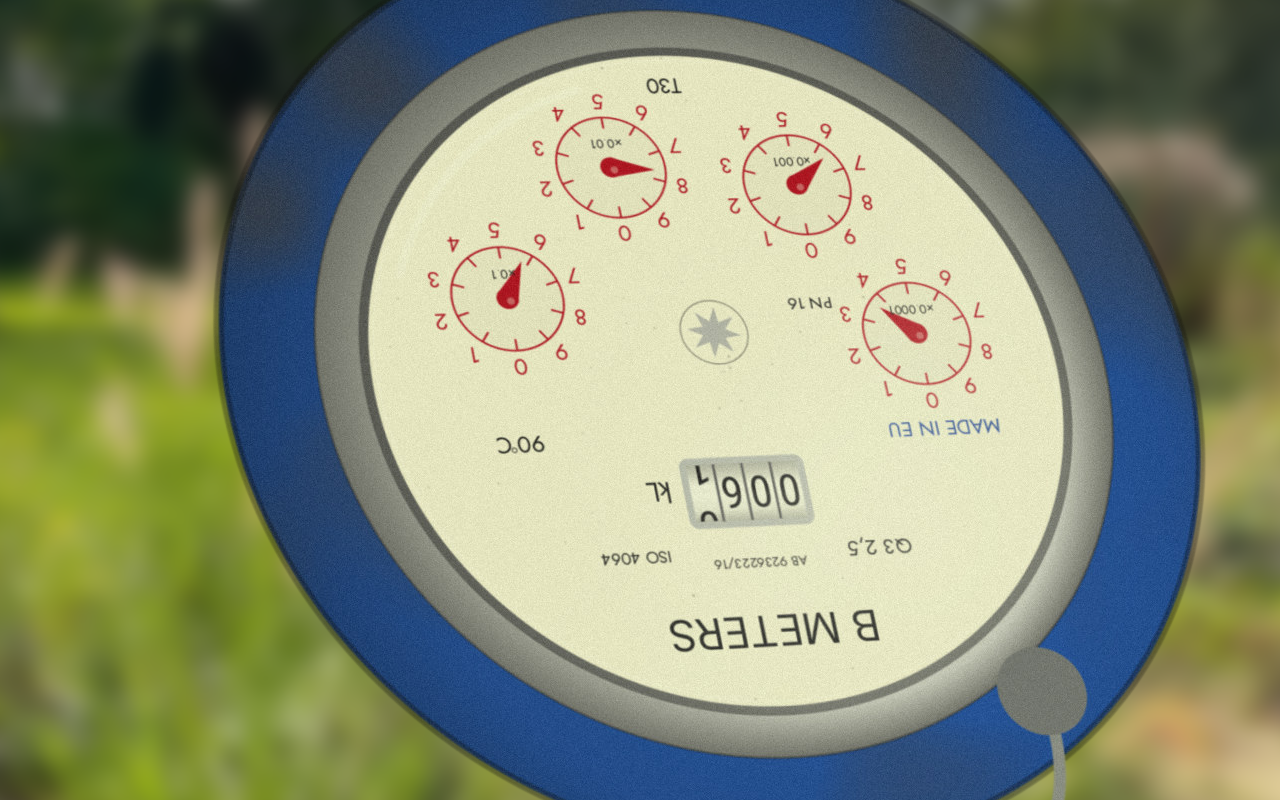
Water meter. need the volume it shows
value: 60.5763 kL
